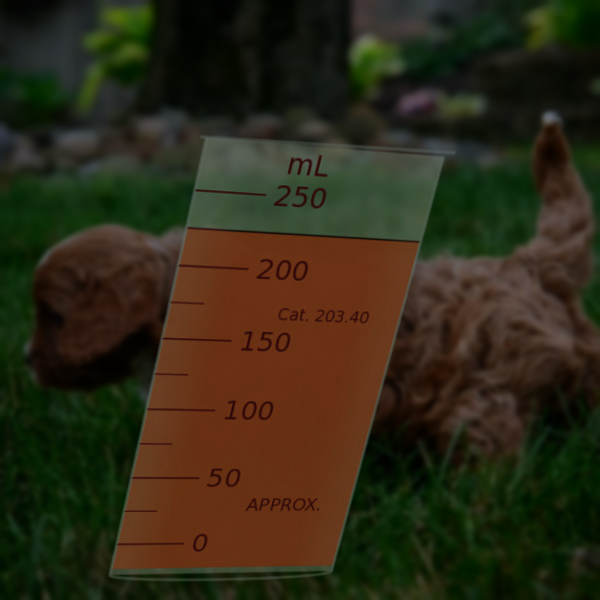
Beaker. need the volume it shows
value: 225 mL
